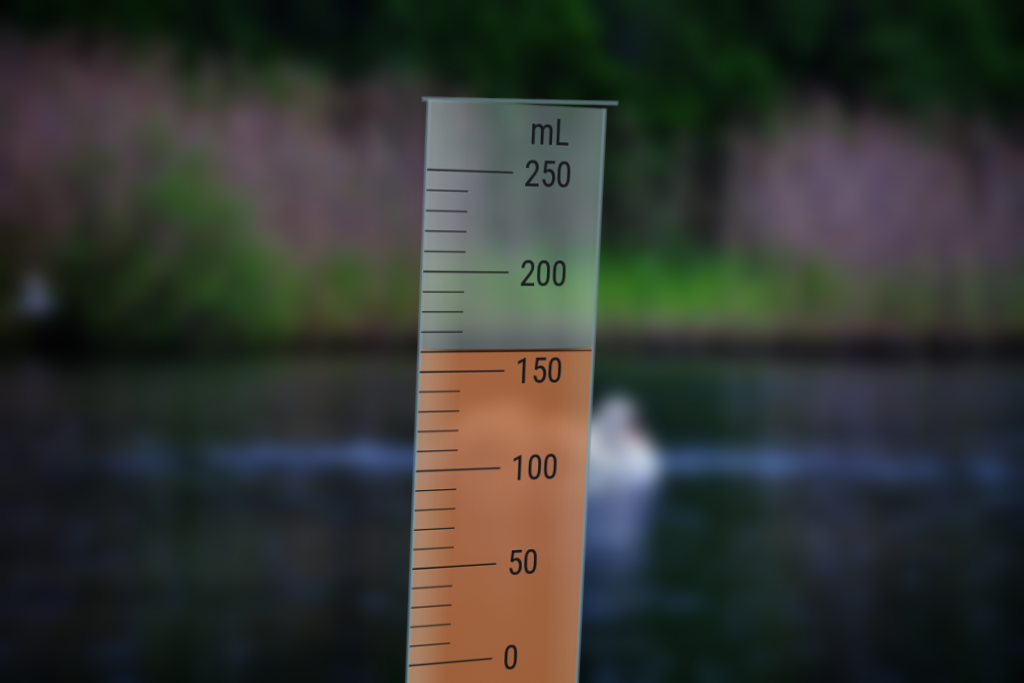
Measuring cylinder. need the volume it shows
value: 160 mL
